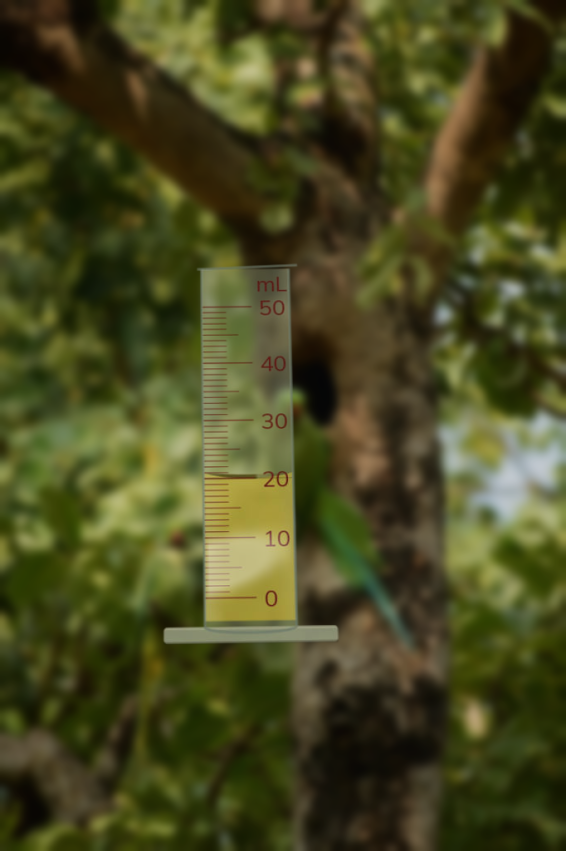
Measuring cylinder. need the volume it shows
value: 20 mL
